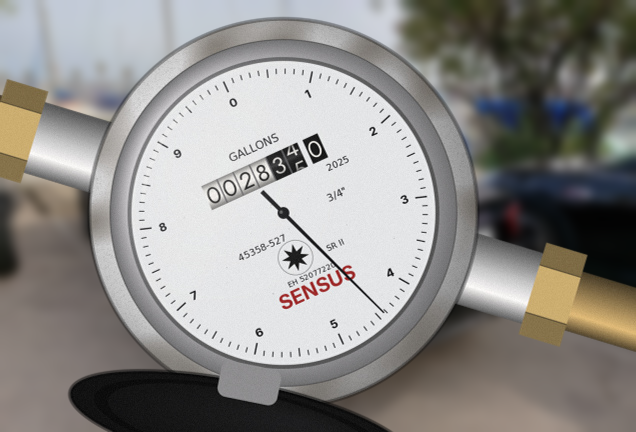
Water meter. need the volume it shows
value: 28344.4 gal
